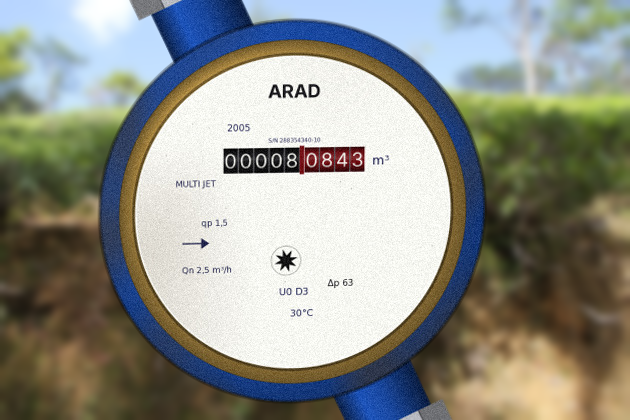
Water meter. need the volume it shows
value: 8.0843 m³
